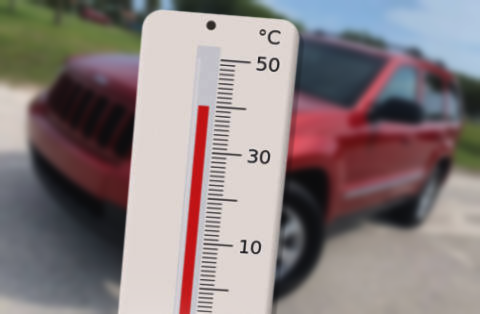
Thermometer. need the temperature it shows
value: 40 °C
